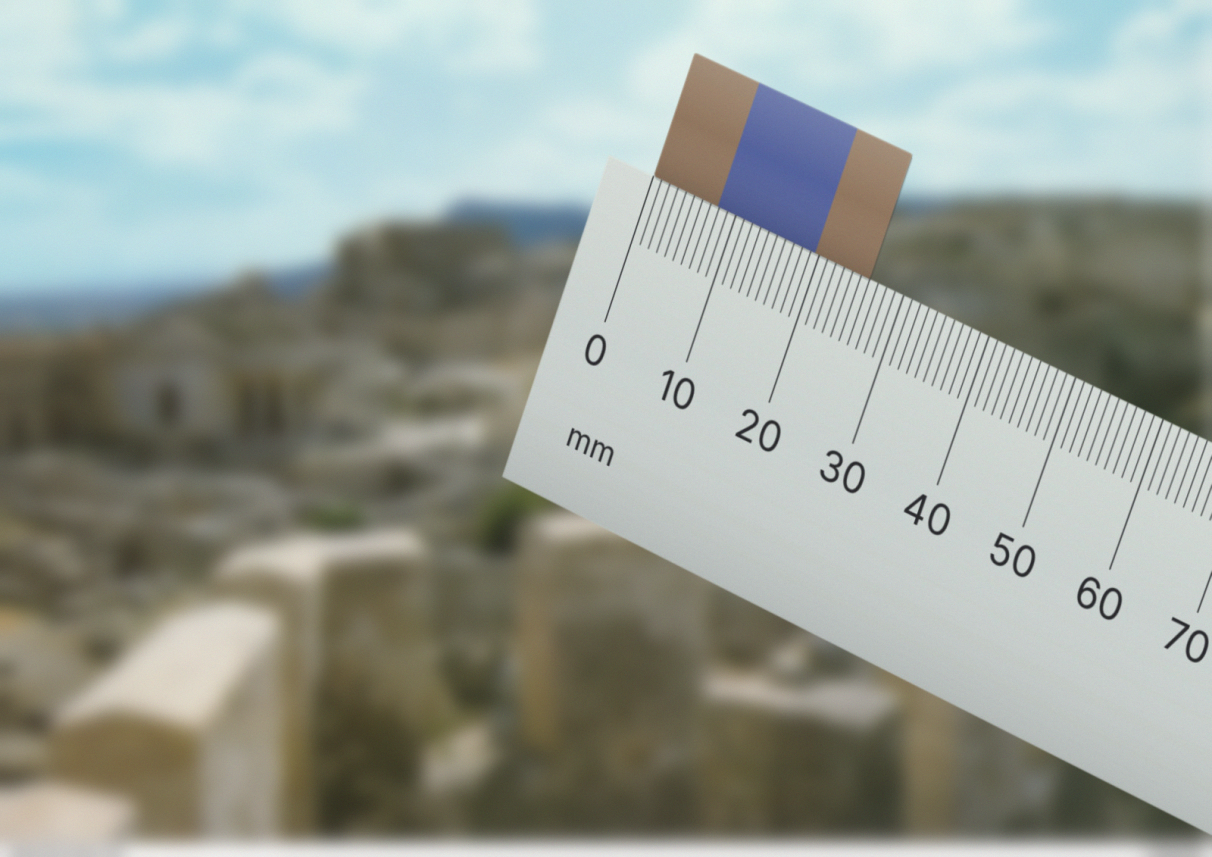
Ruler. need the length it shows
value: 26 mm
